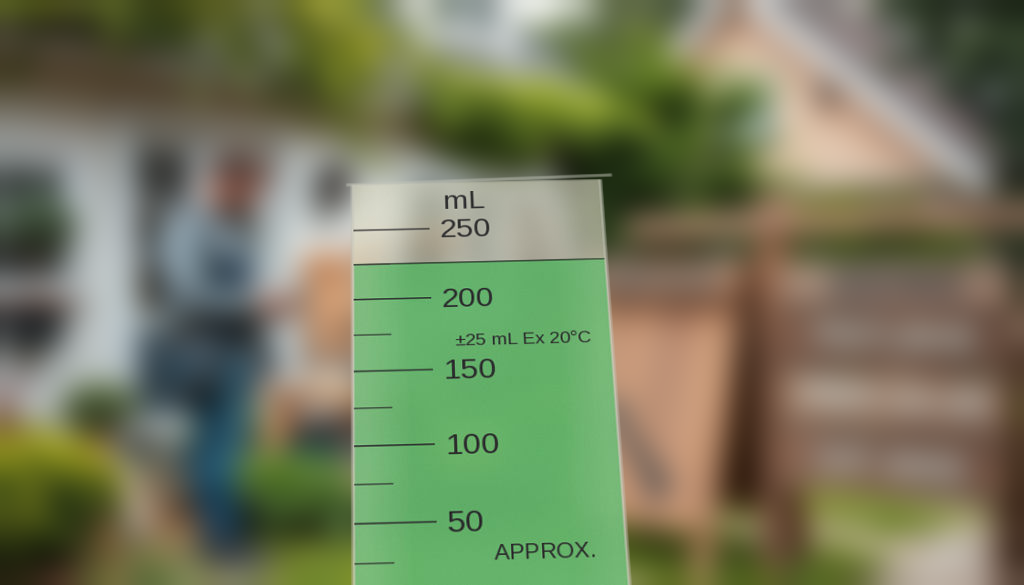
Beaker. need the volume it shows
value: 225 mL
